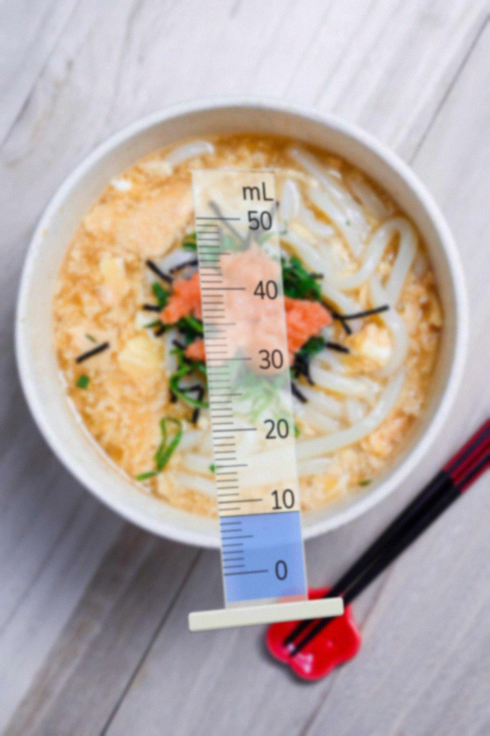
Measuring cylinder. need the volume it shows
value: 8 mL
